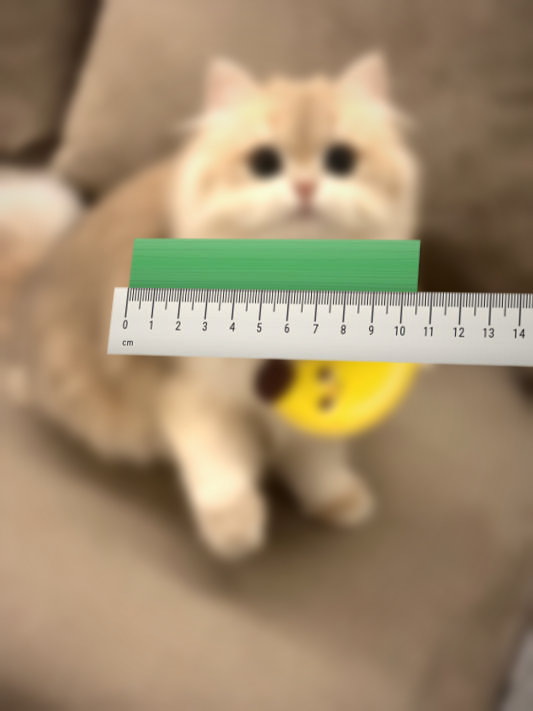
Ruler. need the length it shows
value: 10.5 cm
